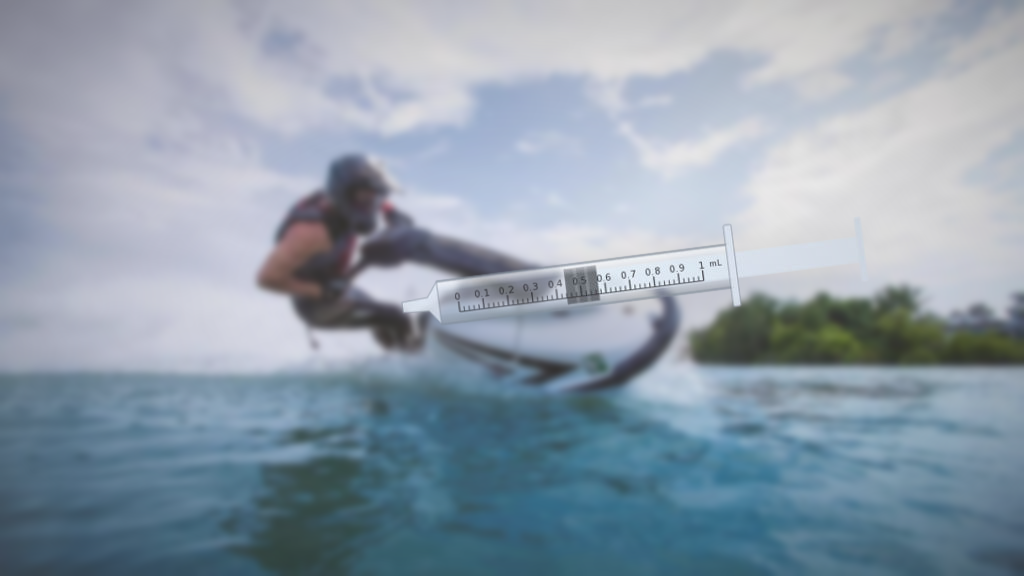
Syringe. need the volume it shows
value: 0.44 mL
